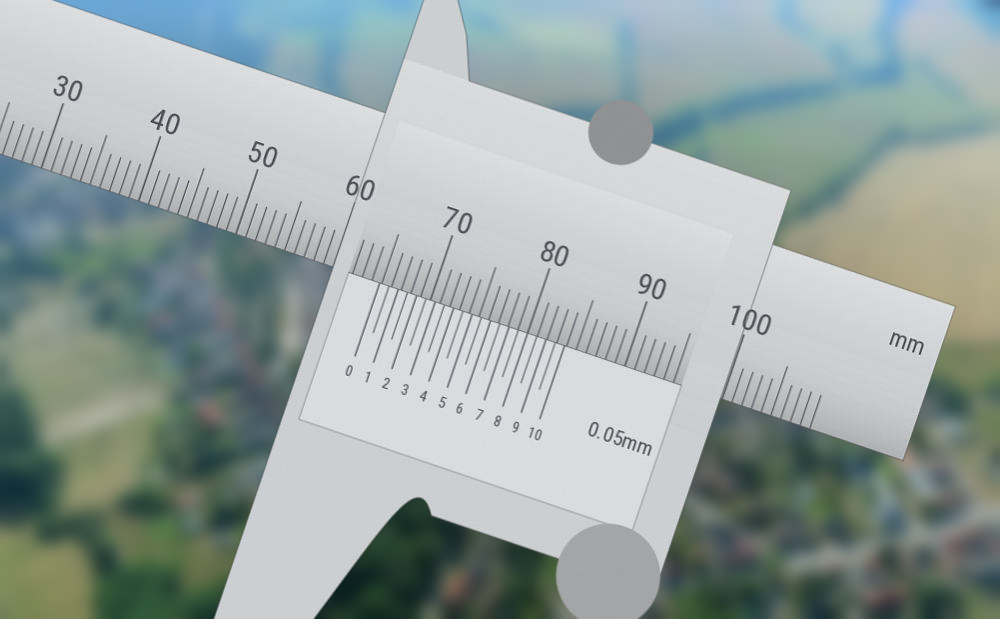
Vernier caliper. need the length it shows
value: 64.8 mm
